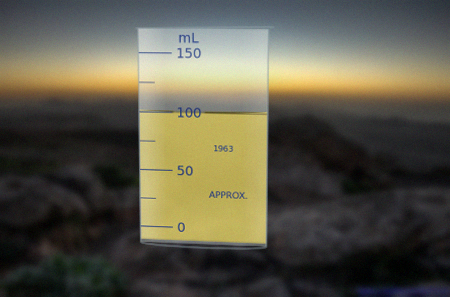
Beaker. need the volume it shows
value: 100 mL
